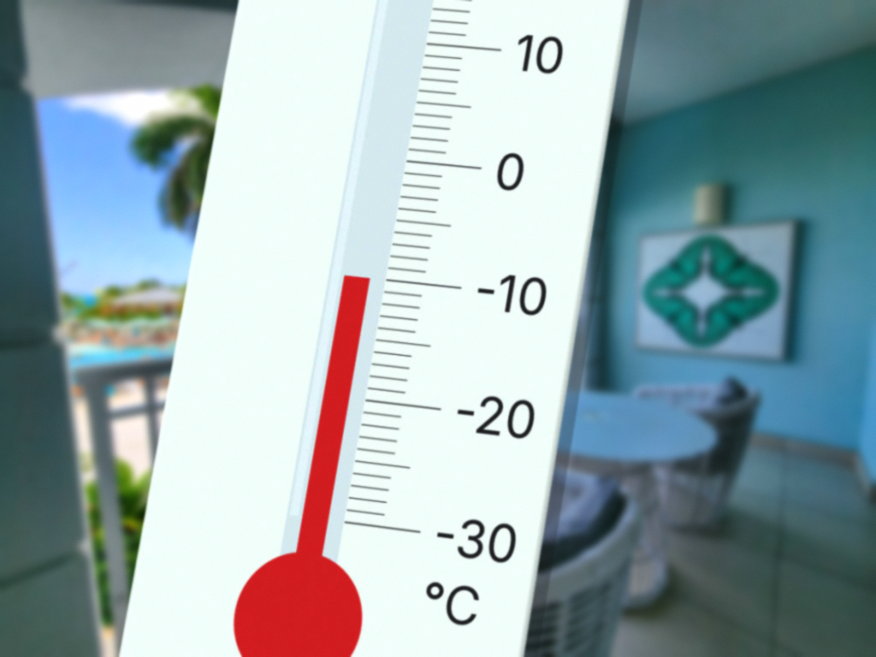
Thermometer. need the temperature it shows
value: -10 °C
